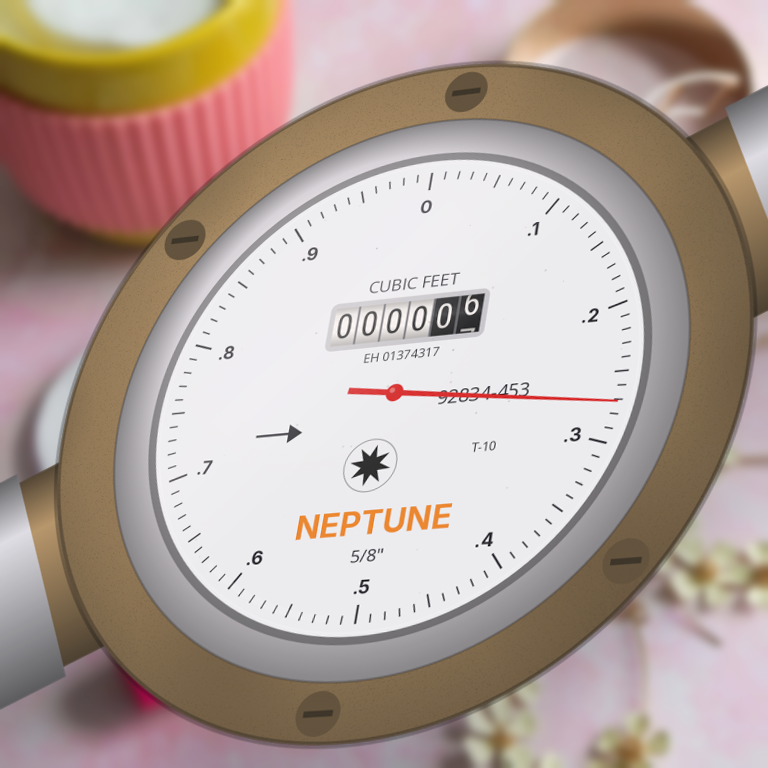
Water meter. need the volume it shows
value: 6.27 ft³
